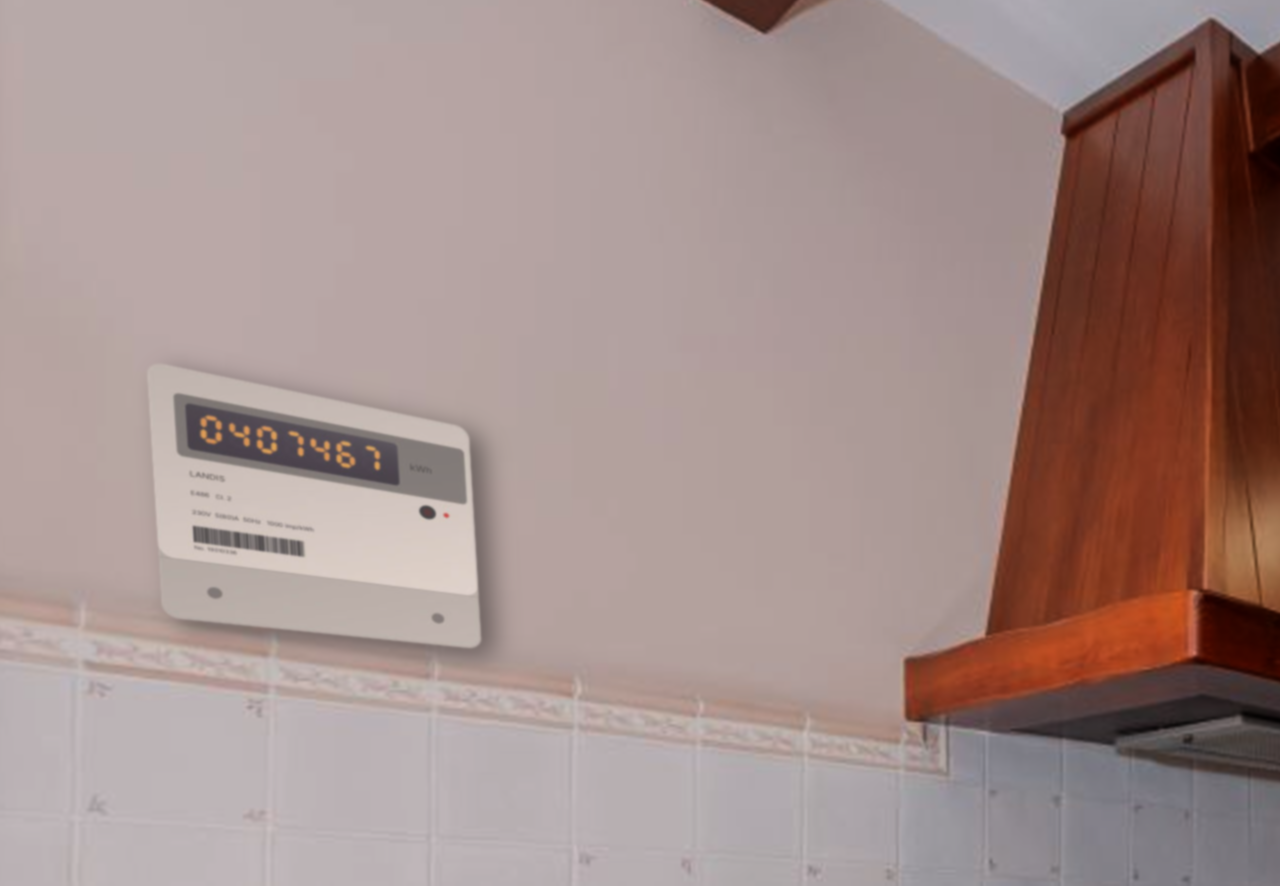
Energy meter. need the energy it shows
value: 407467 kWh
